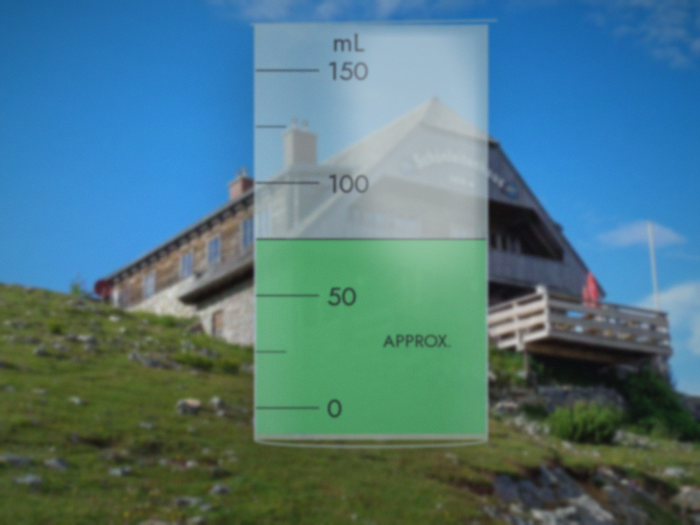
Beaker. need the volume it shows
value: 75 mL
